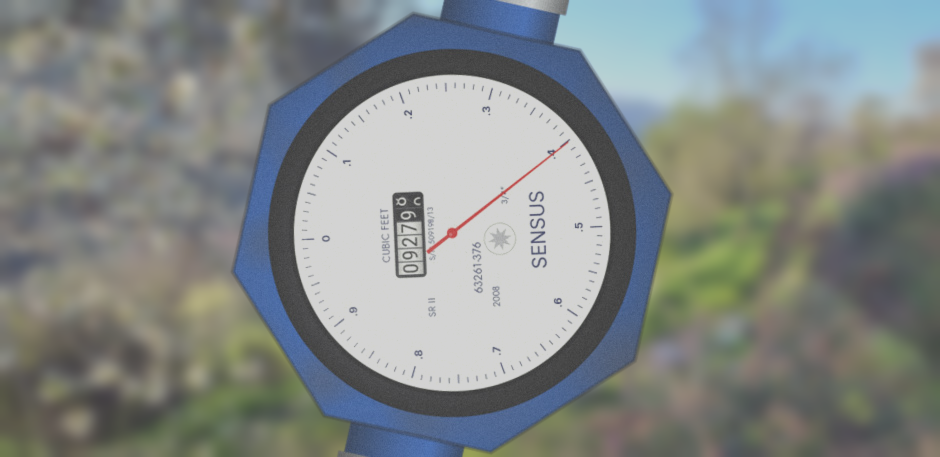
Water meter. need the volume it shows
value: 92798.40 ft³
